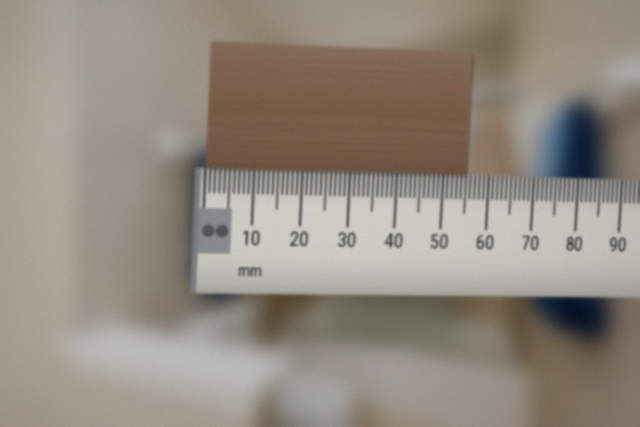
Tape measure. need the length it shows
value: 55 mm
